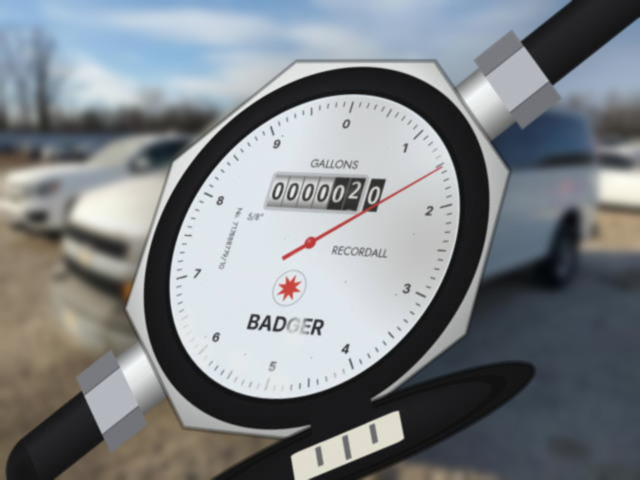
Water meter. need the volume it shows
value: 21.5 gal
